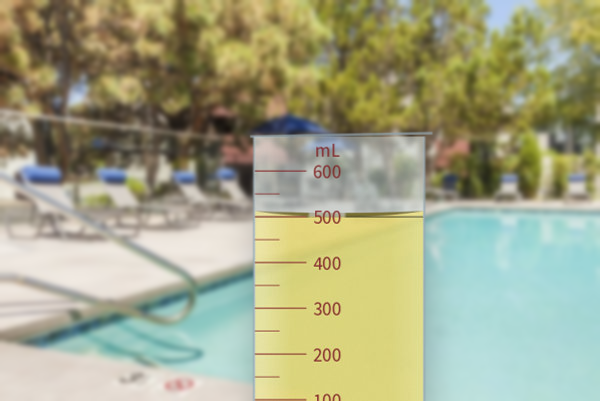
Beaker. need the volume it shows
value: 500 mL
